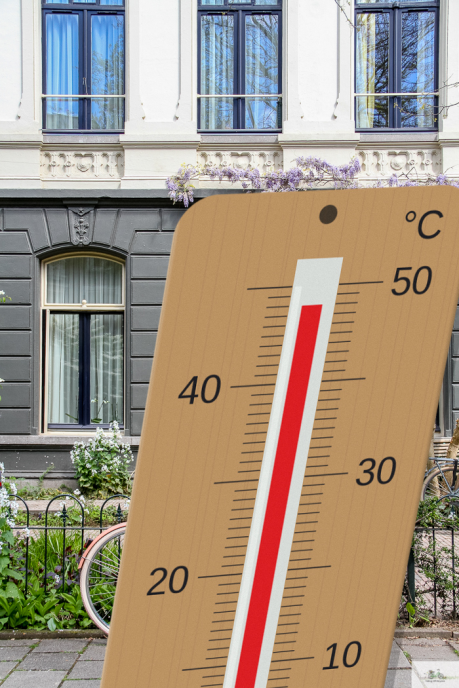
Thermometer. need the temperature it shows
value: 48 °C
